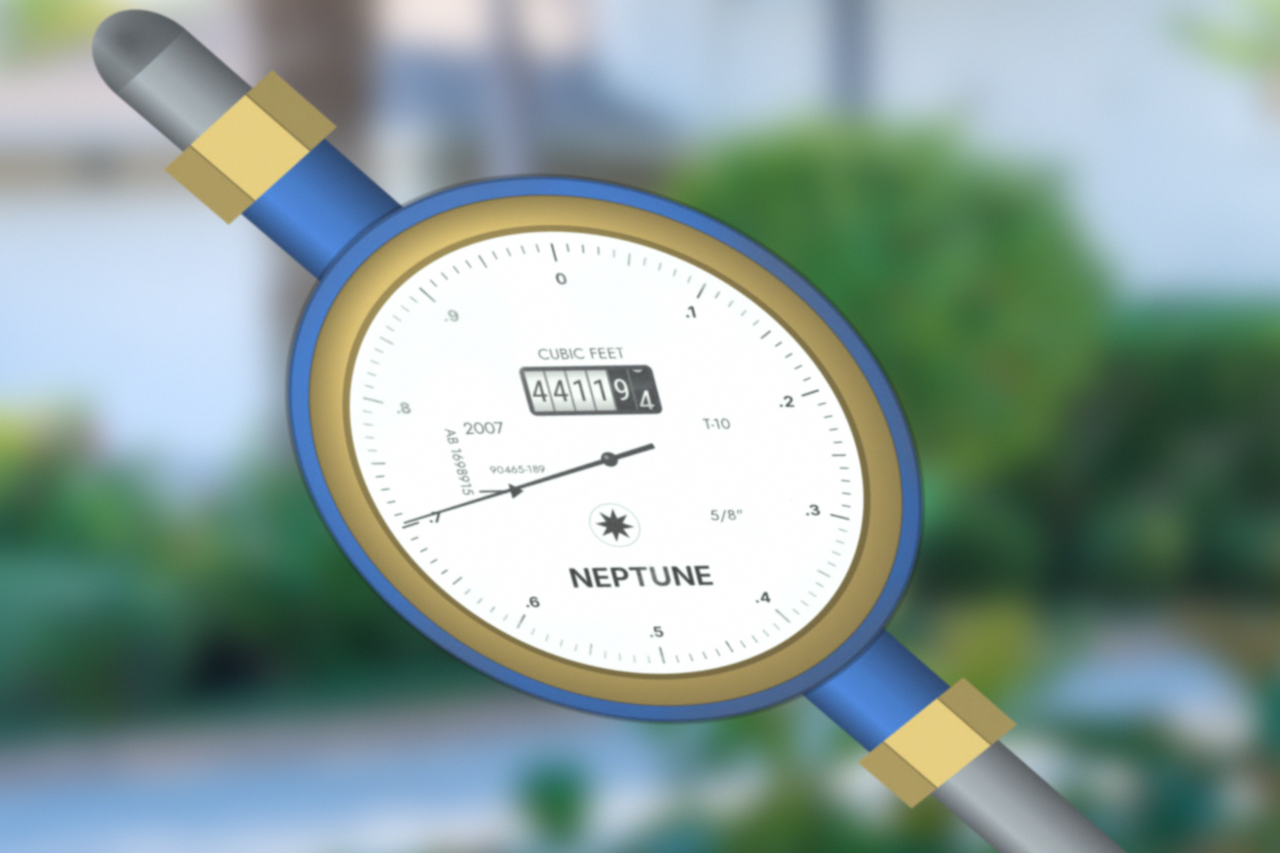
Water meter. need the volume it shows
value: 441193.70 ft³
